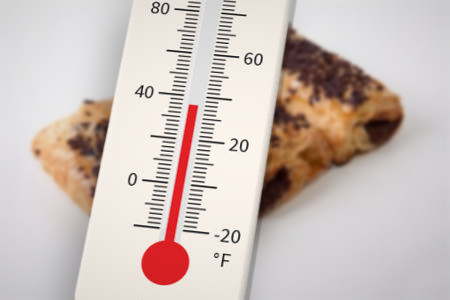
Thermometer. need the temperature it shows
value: 36 °F
